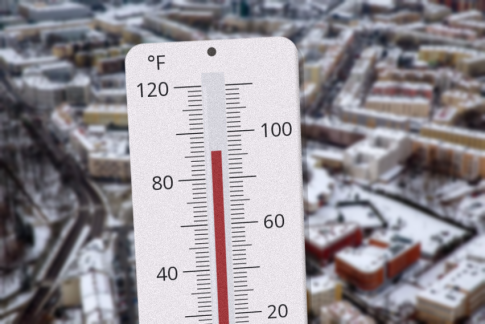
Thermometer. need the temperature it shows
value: 92 °F
